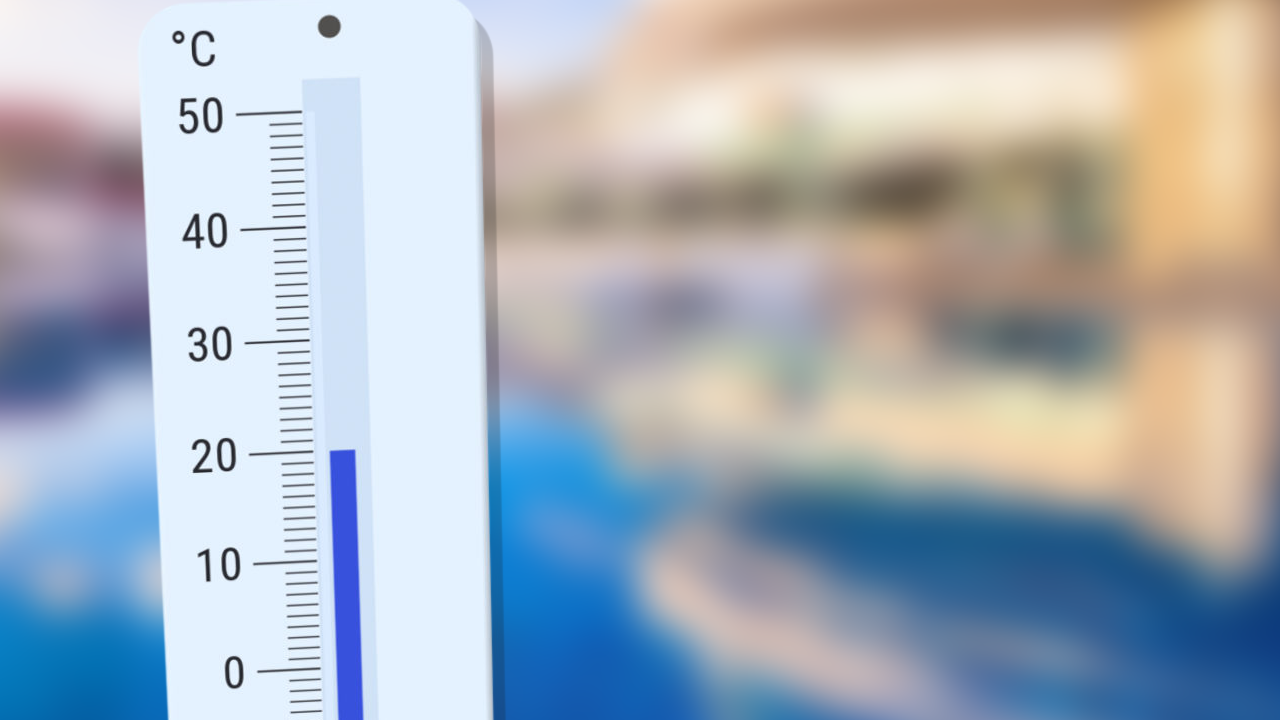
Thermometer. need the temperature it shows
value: 20 °C
